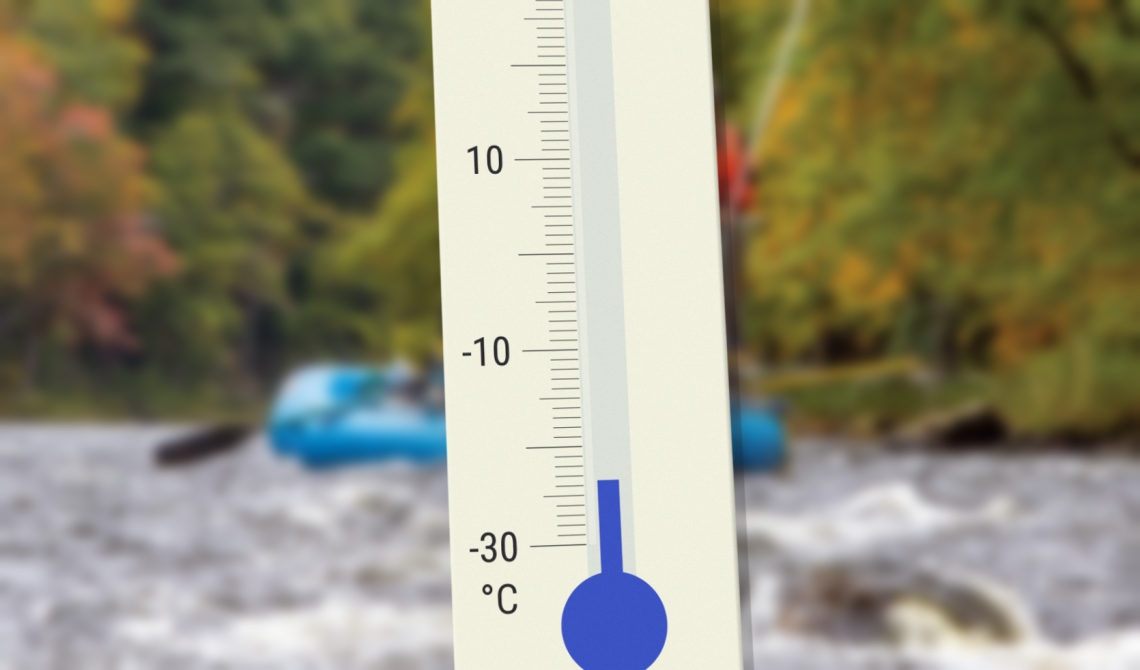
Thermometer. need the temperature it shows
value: -23.5 °C
